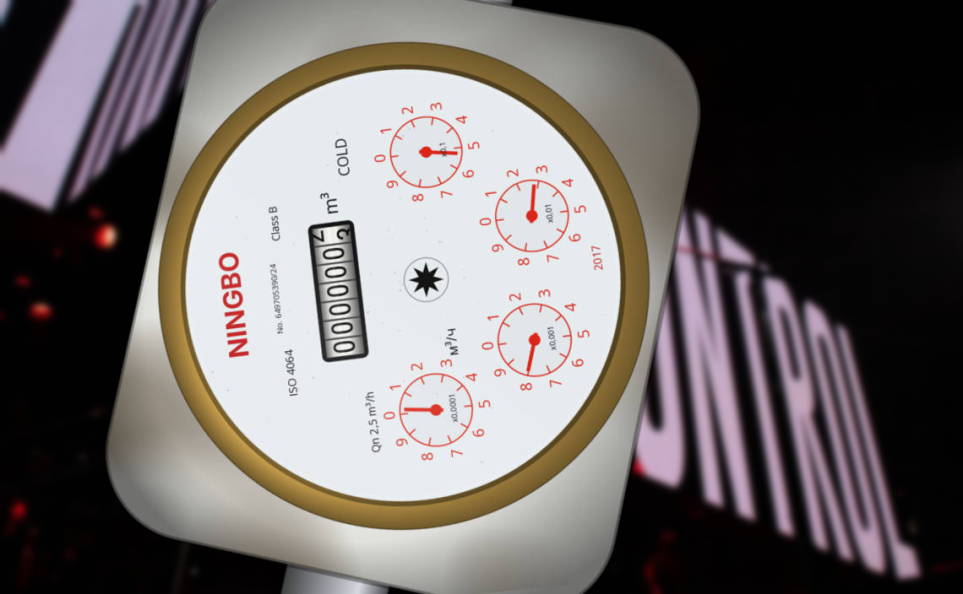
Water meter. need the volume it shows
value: 2.5280 m³
